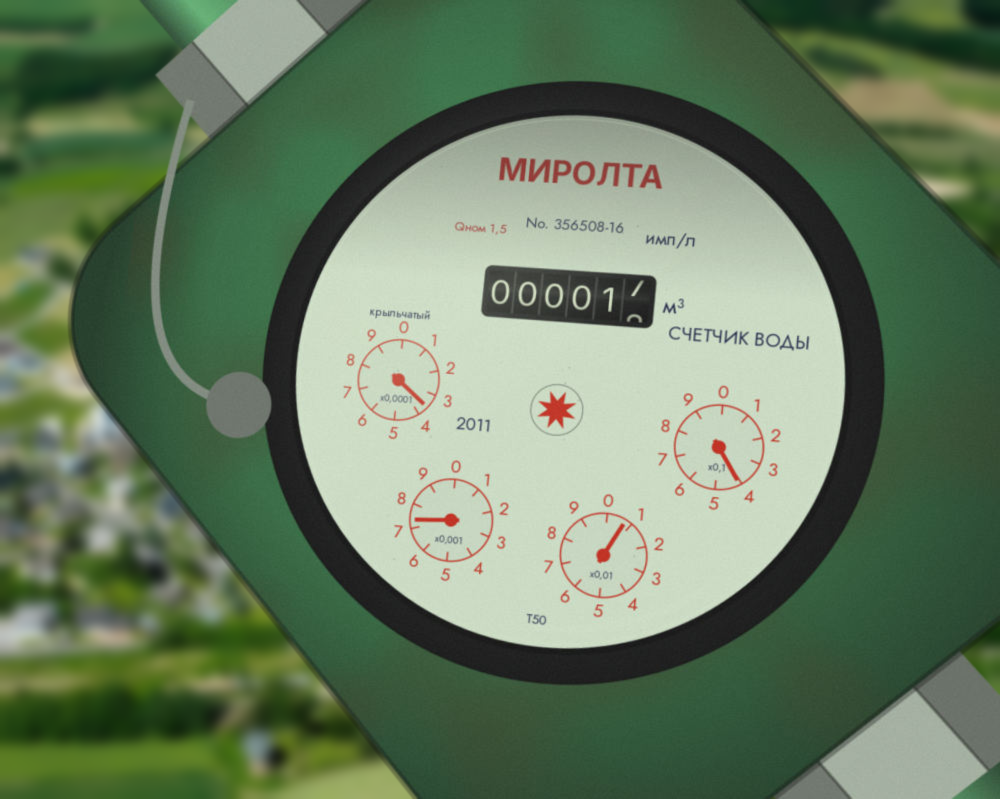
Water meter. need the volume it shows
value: 17.4073 m³
